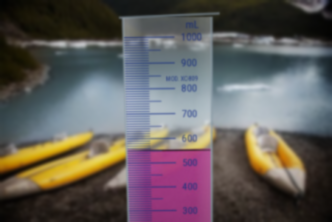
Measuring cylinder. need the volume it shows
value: 550 mL
